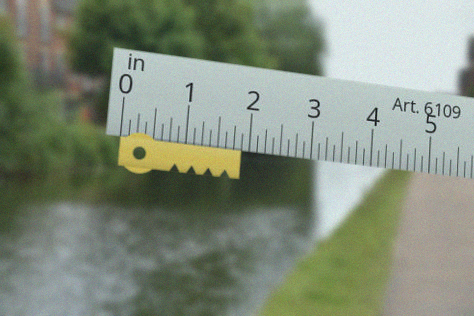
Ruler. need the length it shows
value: 1.875 in
